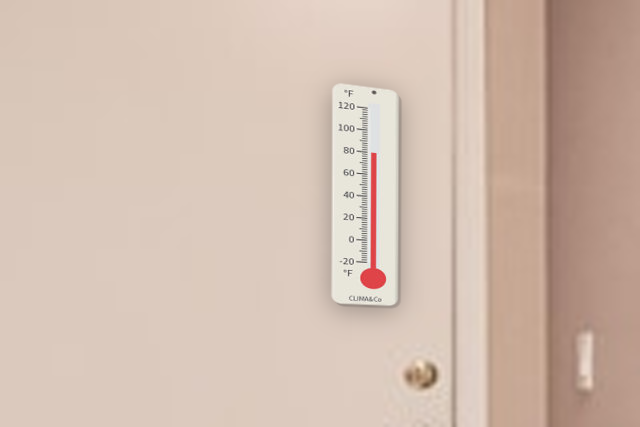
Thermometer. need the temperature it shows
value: 80 °F
